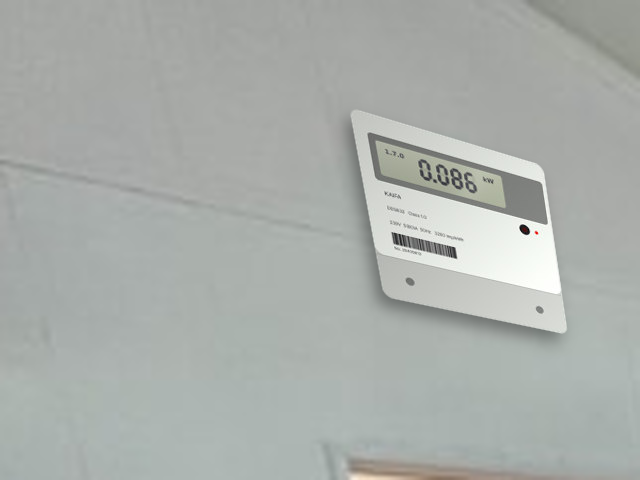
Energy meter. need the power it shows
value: 0.086 kW
